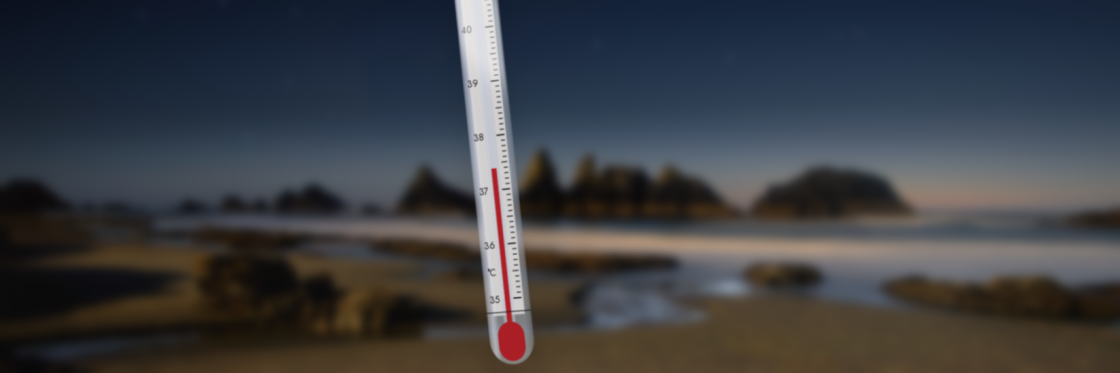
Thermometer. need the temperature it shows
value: 37.4 °C
